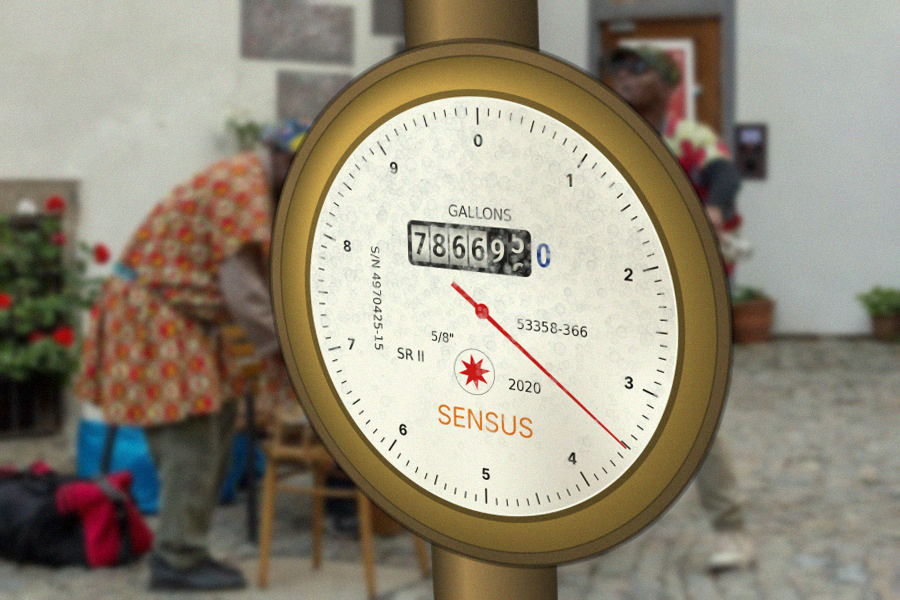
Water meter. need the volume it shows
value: 7866953.5 gal
